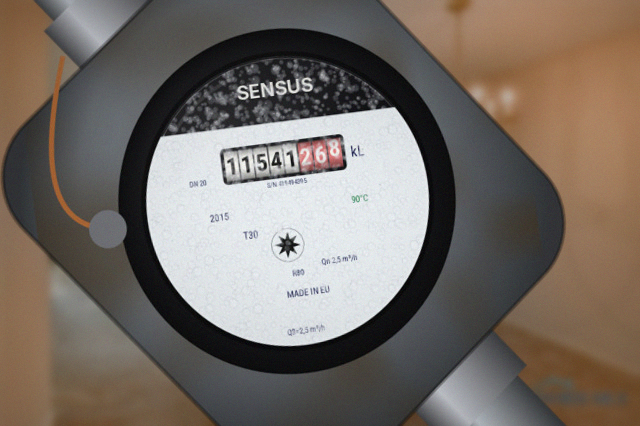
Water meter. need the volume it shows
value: 11541.268 kL
